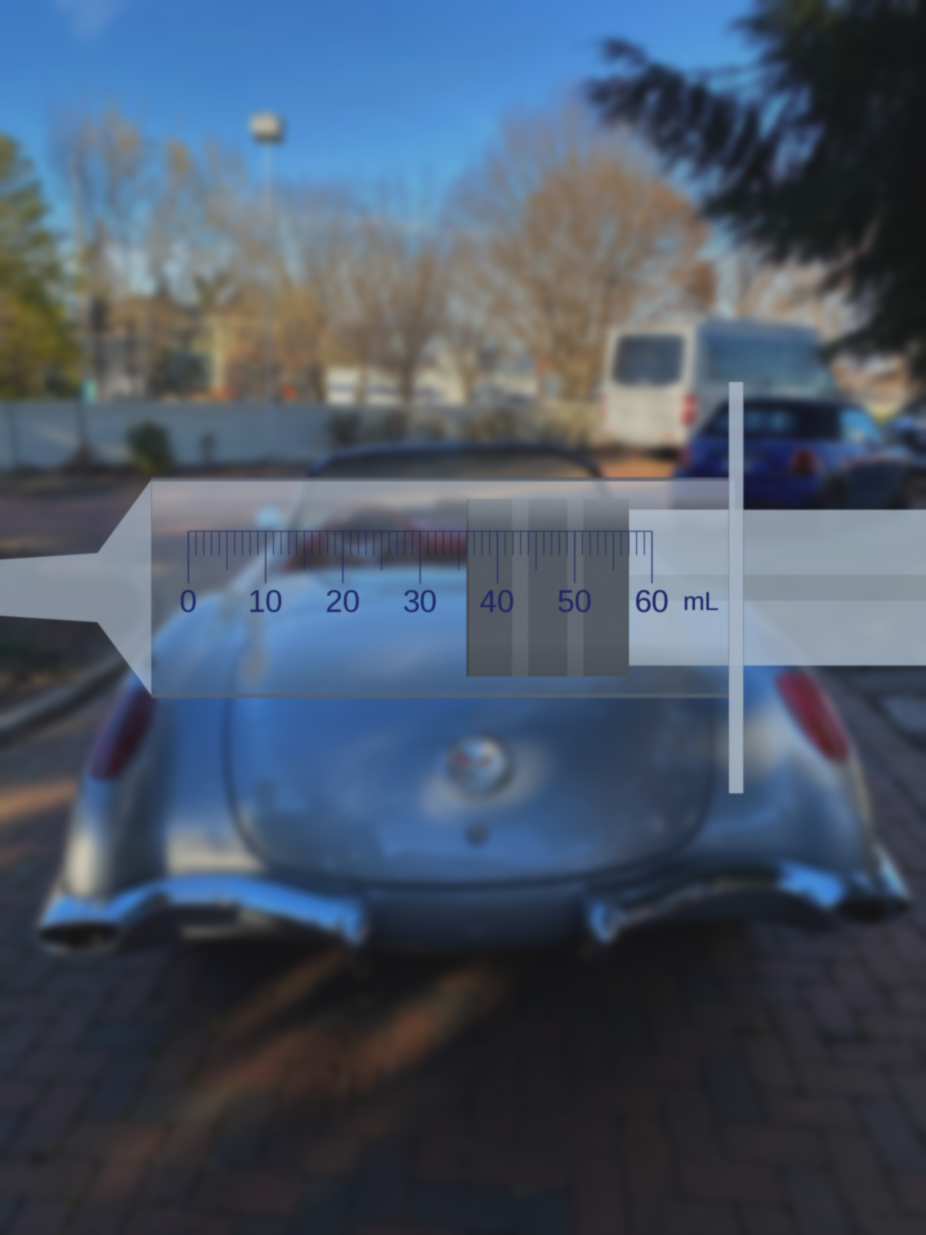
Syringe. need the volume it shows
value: 36 mL
